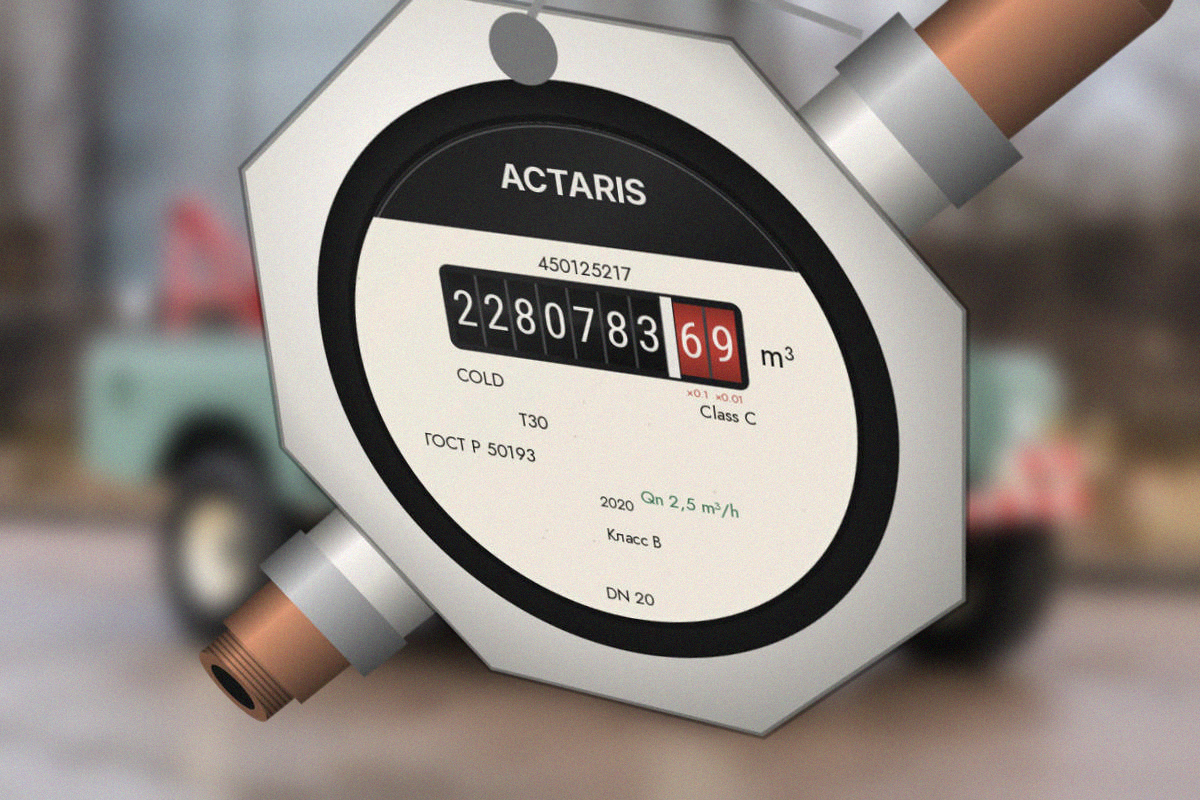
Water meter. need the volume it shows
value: 2280783.69 m³
